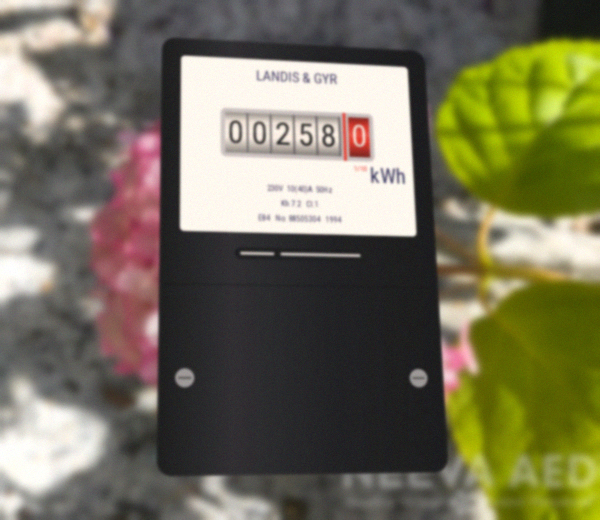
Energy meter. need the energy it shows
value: 258.0 kWh
